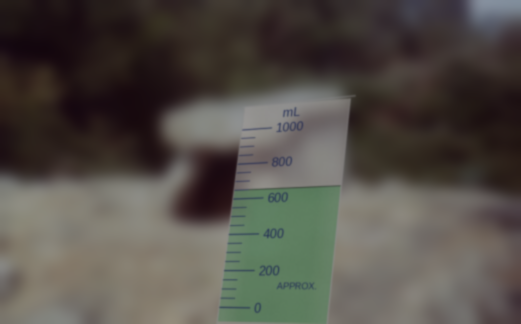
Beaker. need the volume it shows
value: 650 mL
